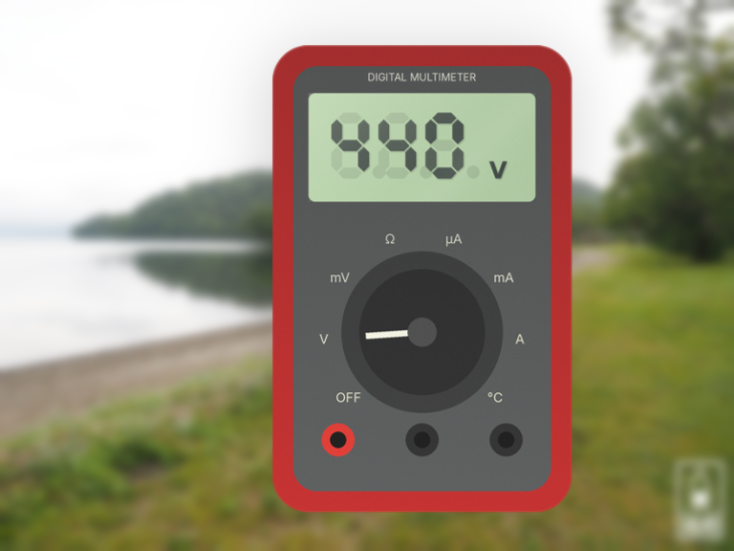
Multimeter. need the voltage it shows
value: 440 V
